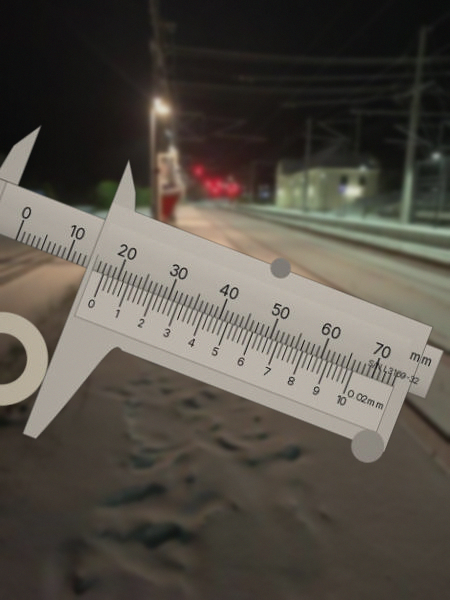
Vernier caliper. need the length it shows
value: 17.2 mm
